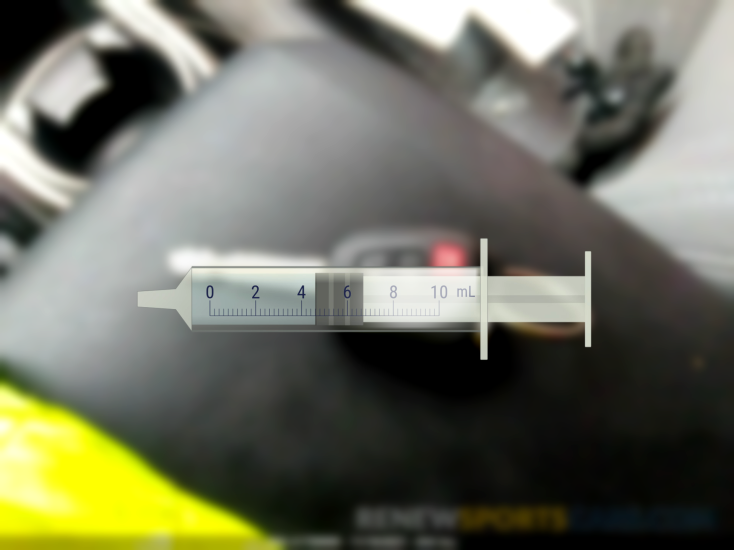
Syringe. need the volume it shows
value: 4.6 mL
